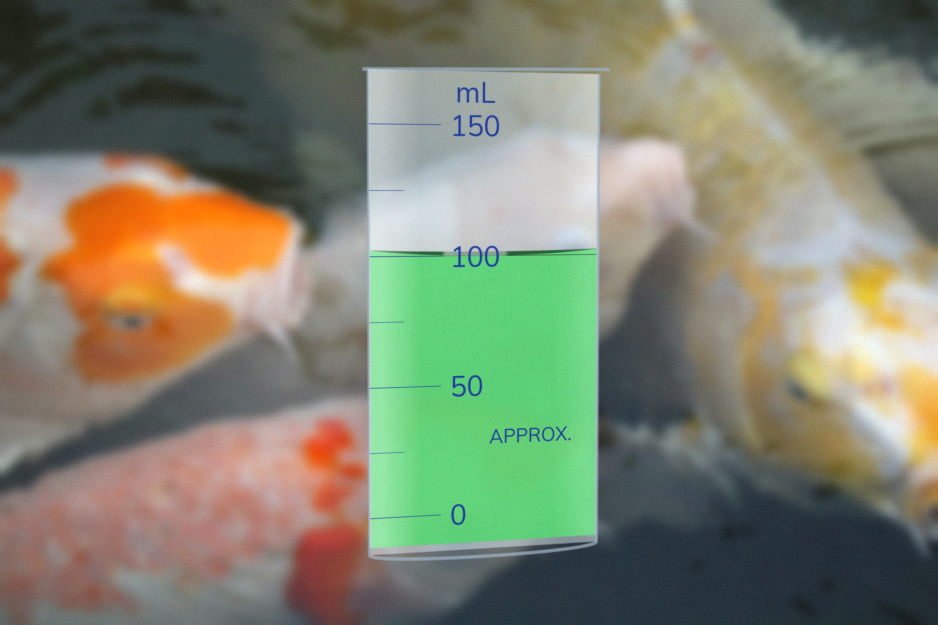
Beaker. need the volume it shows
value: 100 mL
